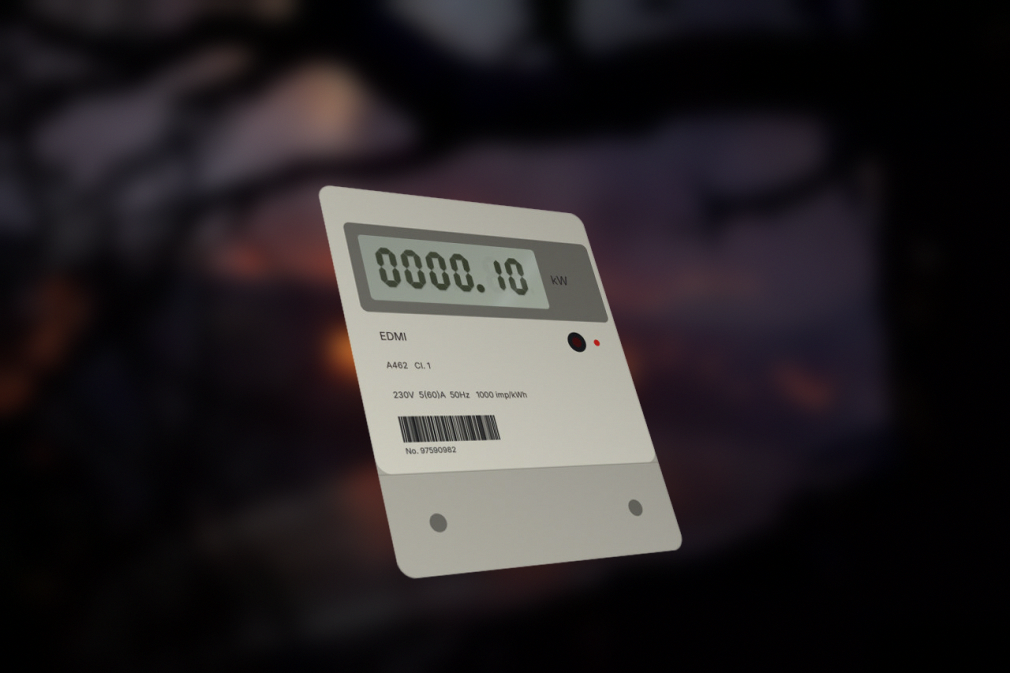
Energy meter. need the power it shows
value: 0.10 kW
